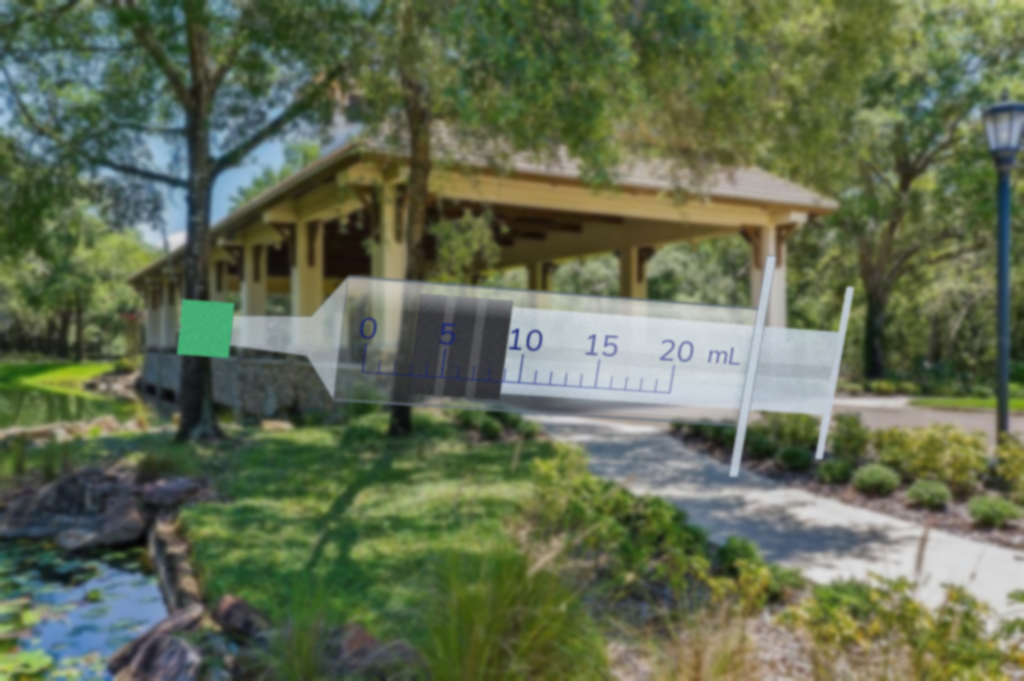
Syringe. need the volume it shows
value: 3 mL
